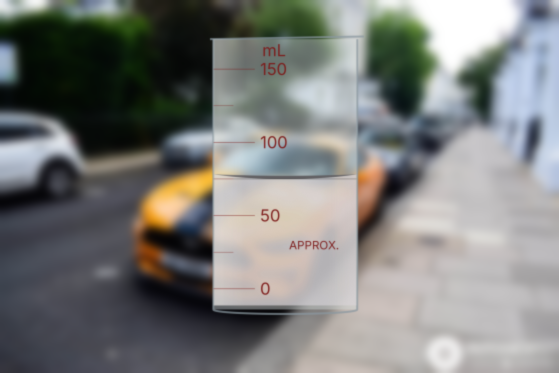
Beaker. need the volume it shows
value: 75 mL
